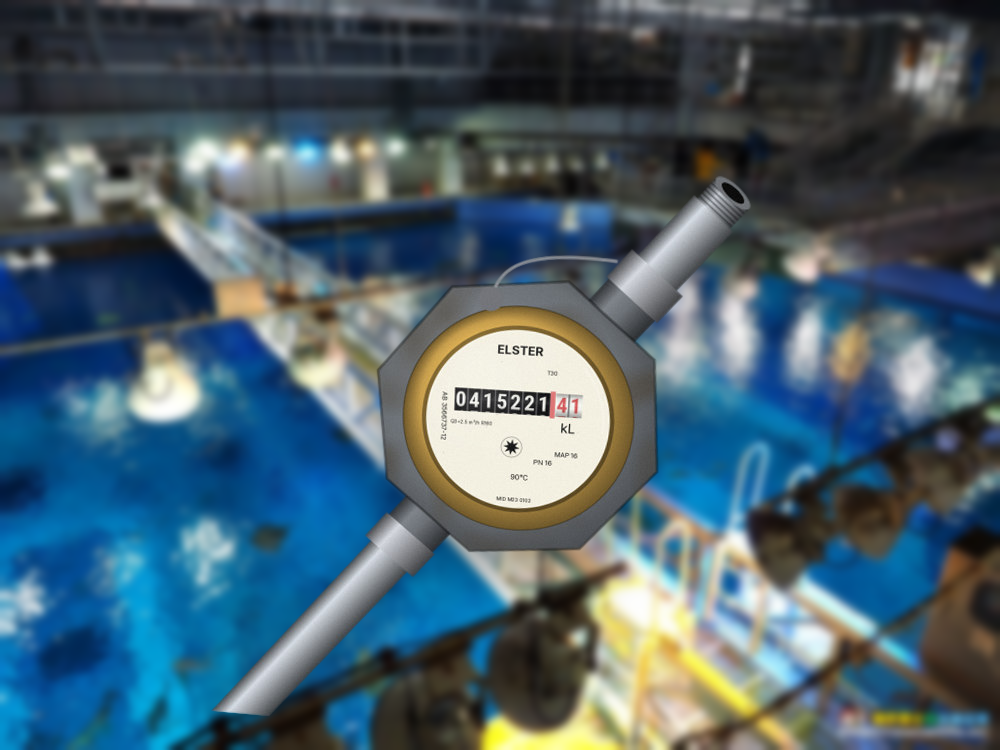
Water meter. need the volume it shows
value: 415221.41 kL
